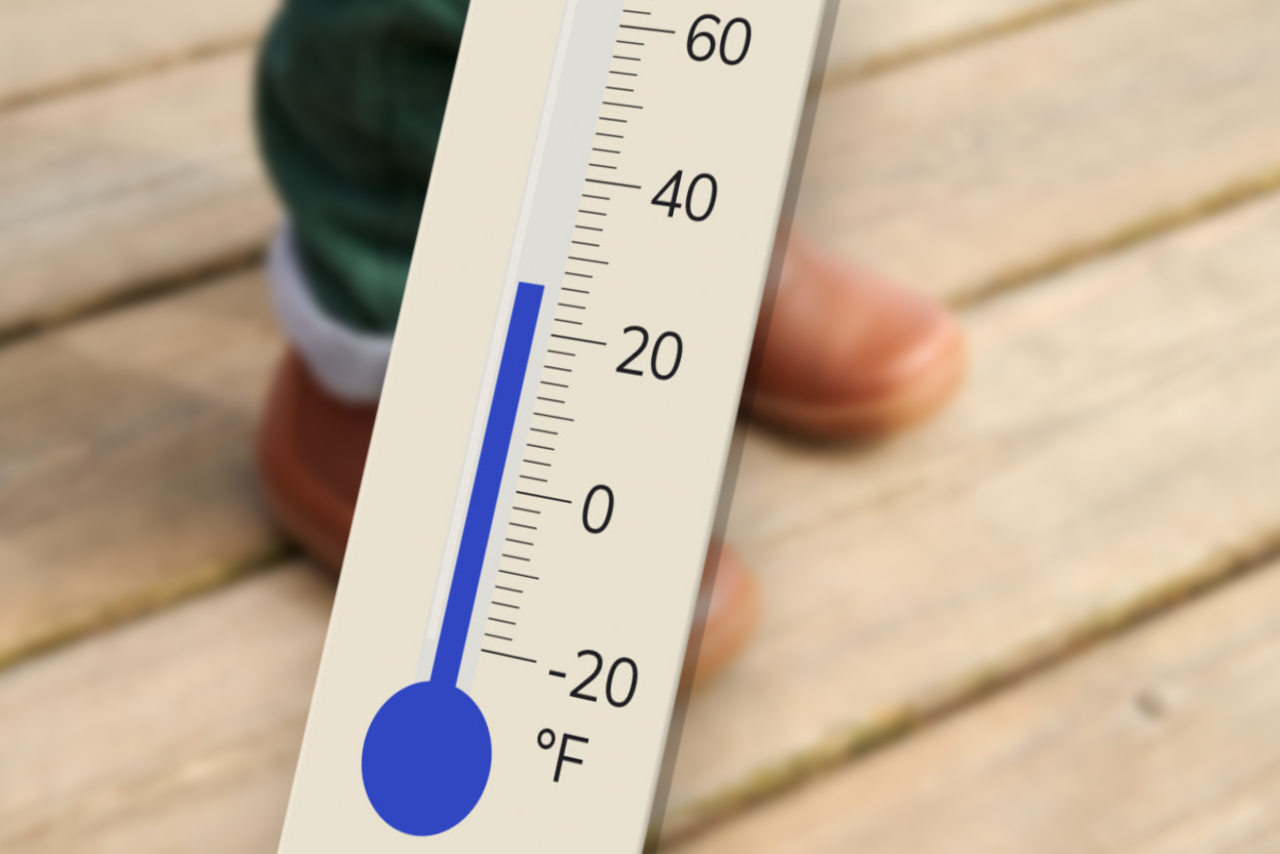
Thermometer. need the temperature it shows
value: 26 °F
